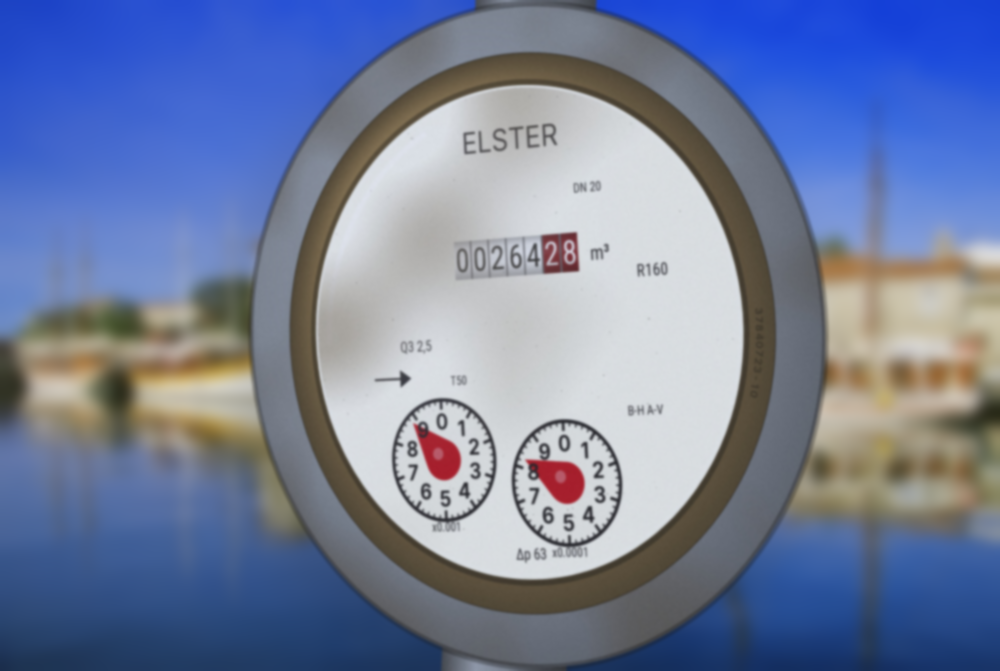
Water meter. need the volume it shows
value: 264.2888 m³
